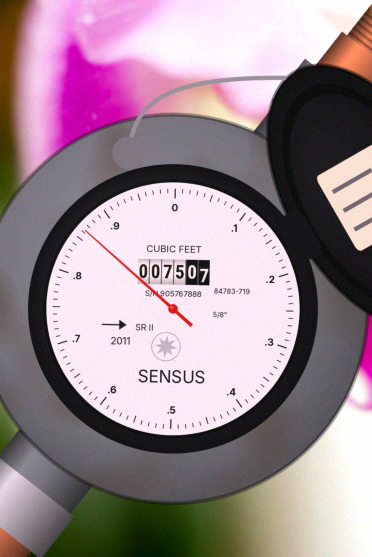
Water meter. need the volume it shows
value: 7506.86 ft³
